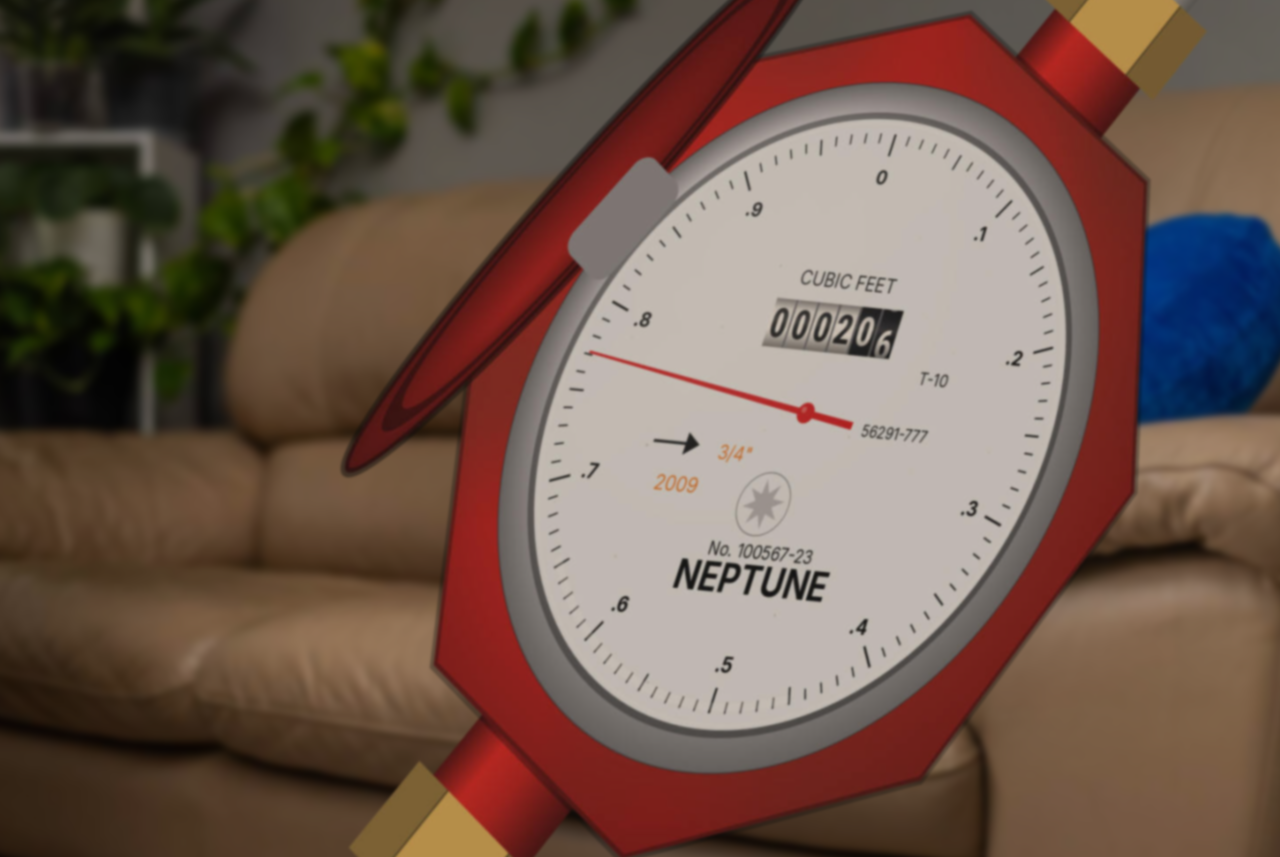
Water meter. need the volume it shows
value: 205.77 ft³
